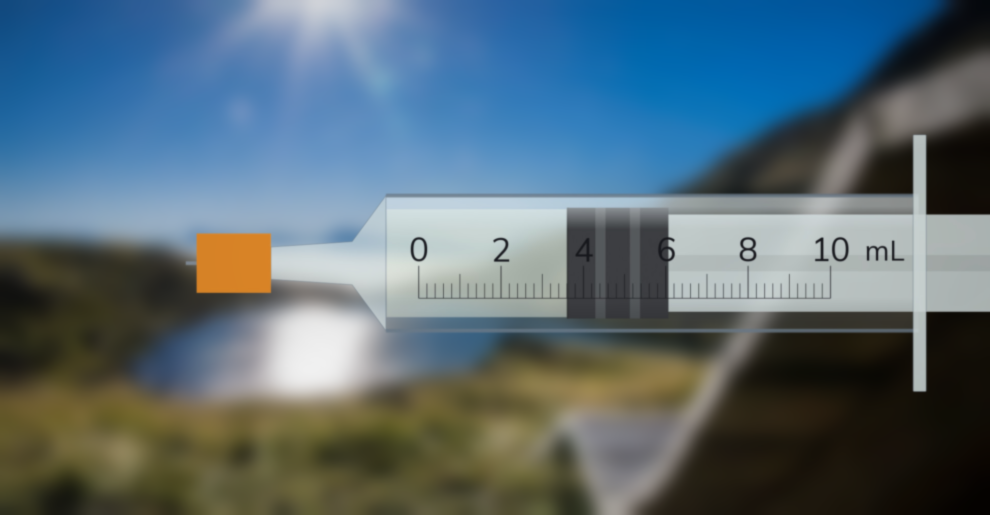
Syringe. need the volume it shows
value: 3.6 mL
